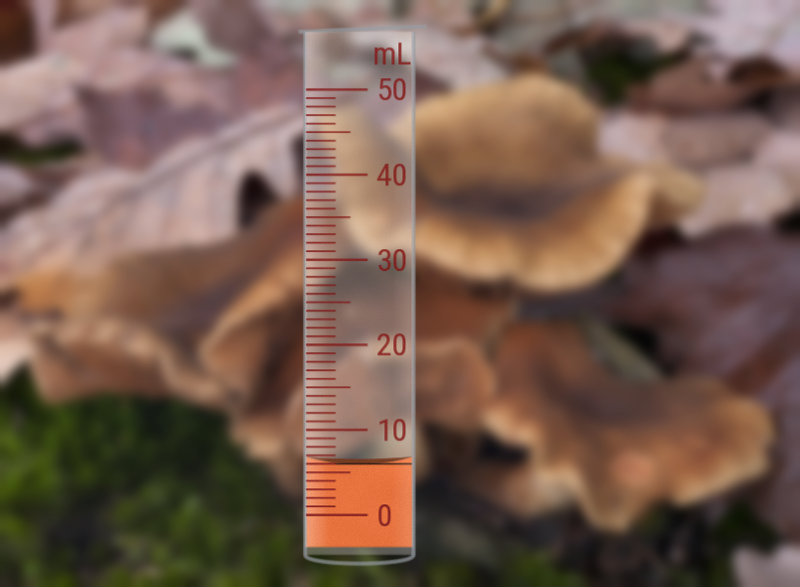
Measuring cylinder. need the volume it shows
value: 6 mL
